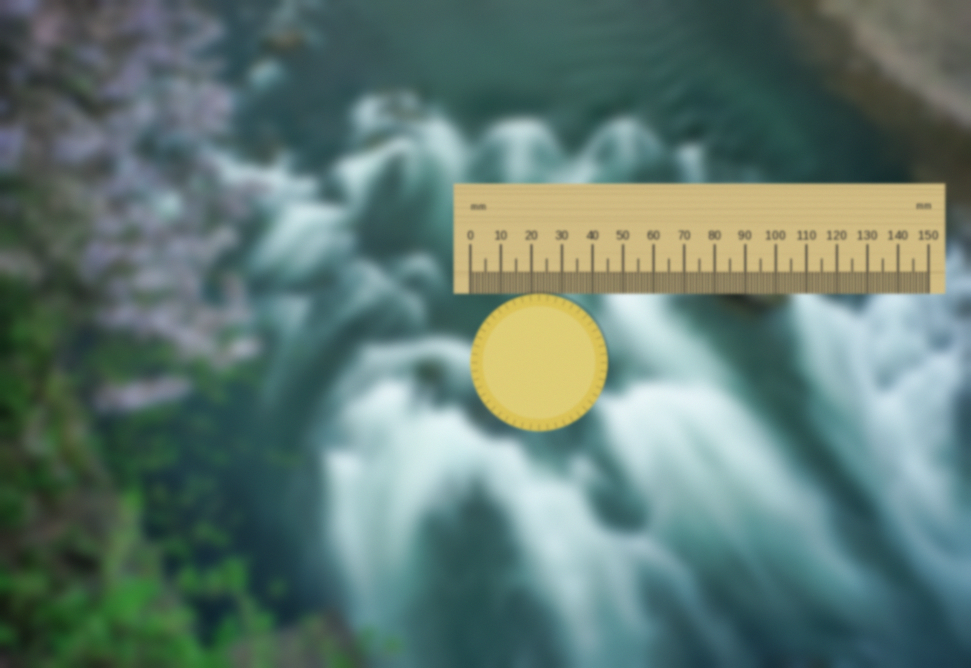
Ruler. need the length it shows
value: 45 mm
